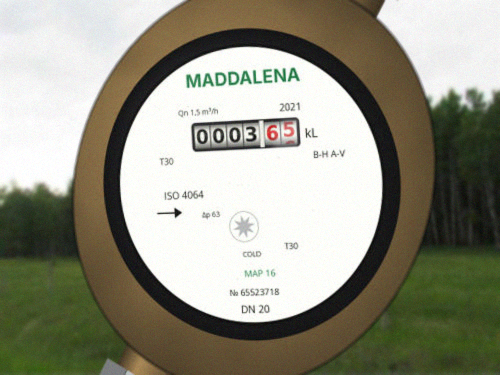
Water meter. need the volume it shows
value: 3.65 kL
